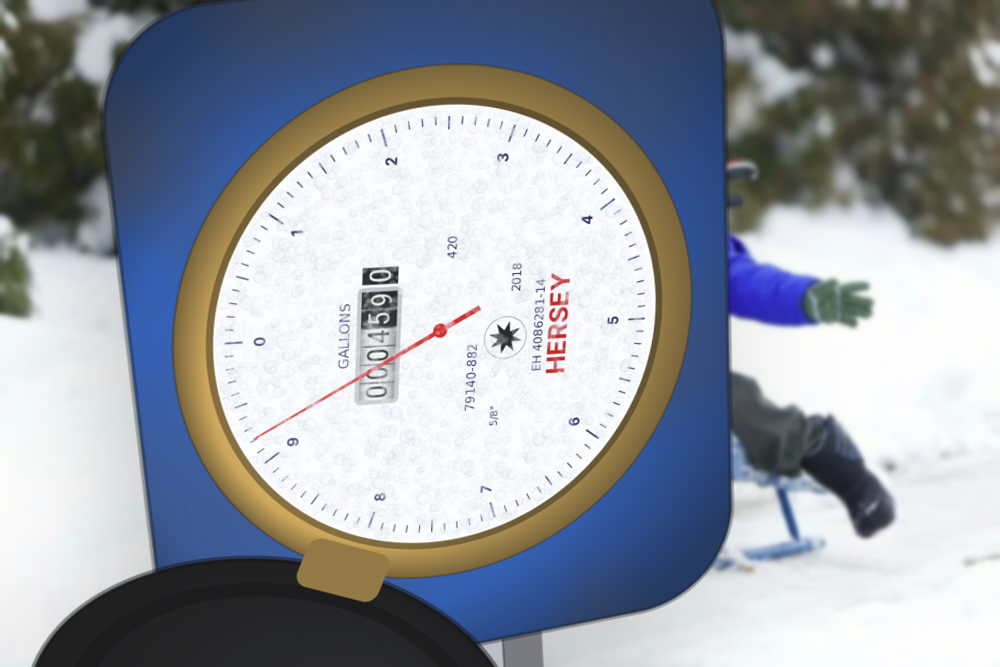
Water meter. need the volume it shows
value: 4589.2 gal
